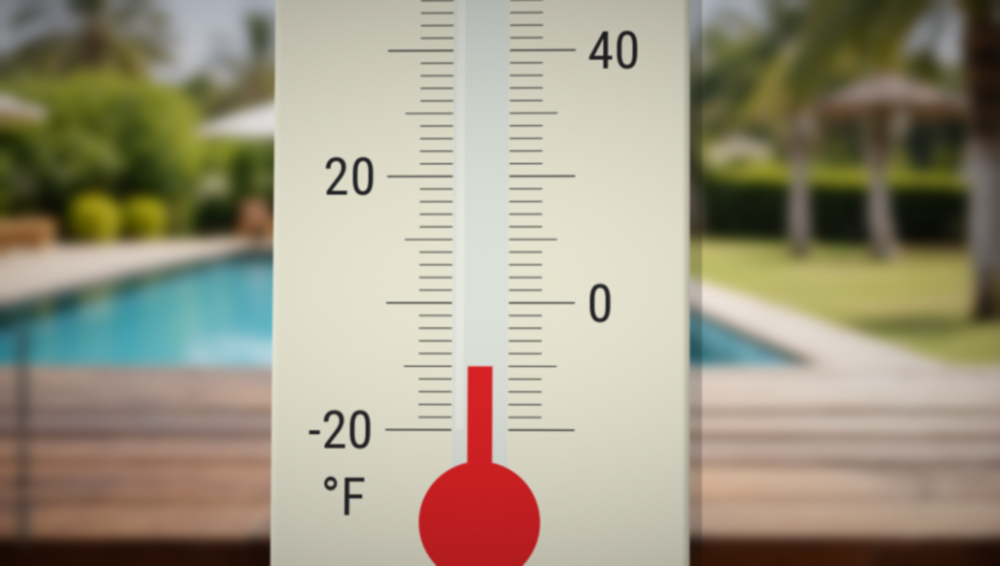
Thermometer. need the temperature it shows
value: -10 °F
